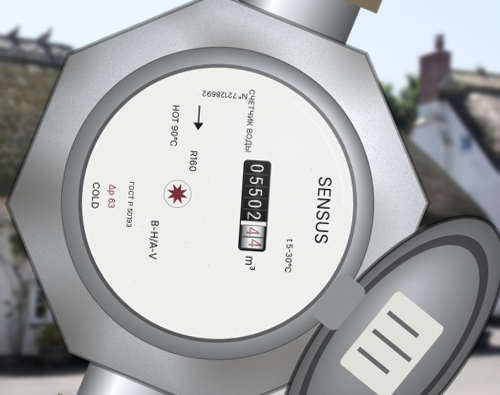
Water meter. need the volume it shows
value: 5502.44 m³
